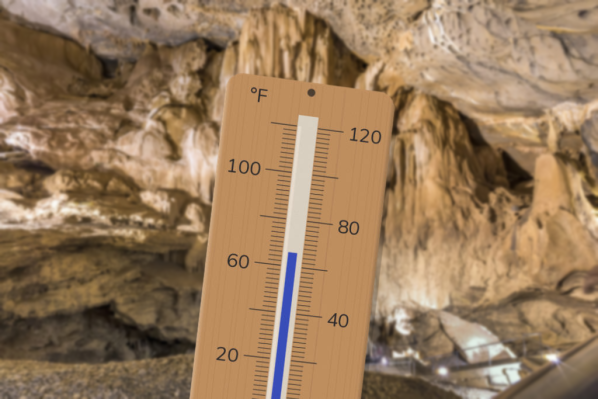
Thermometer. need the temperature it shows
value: 66 °F
